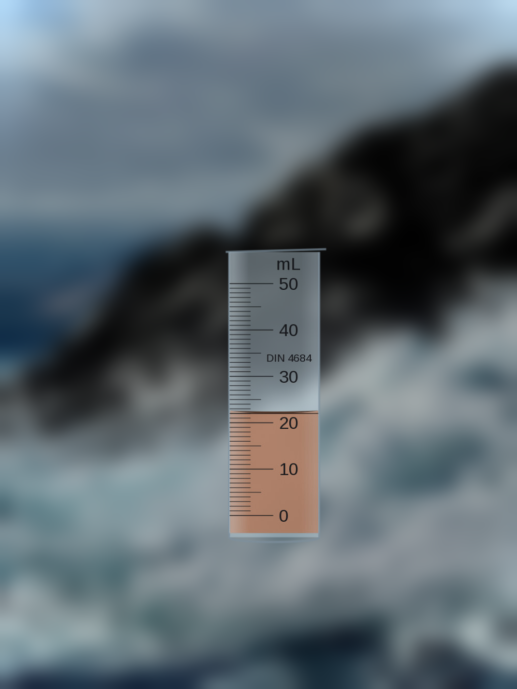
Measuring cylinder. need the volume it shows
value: 22 mL
